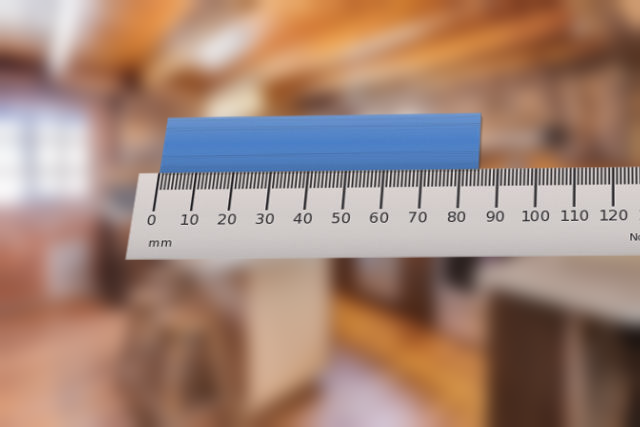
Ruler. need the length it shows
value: 85 mm
